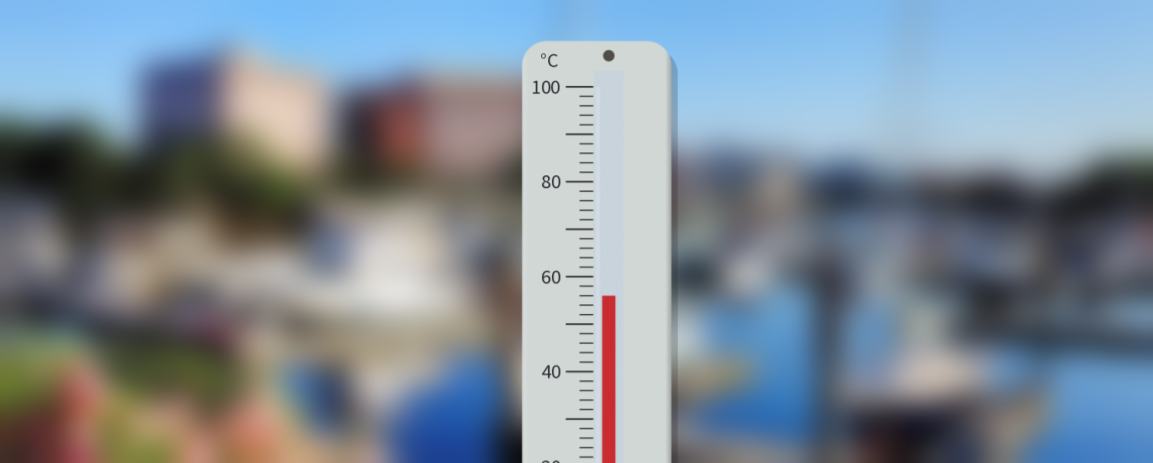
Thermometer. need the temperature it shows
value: 56 °C
